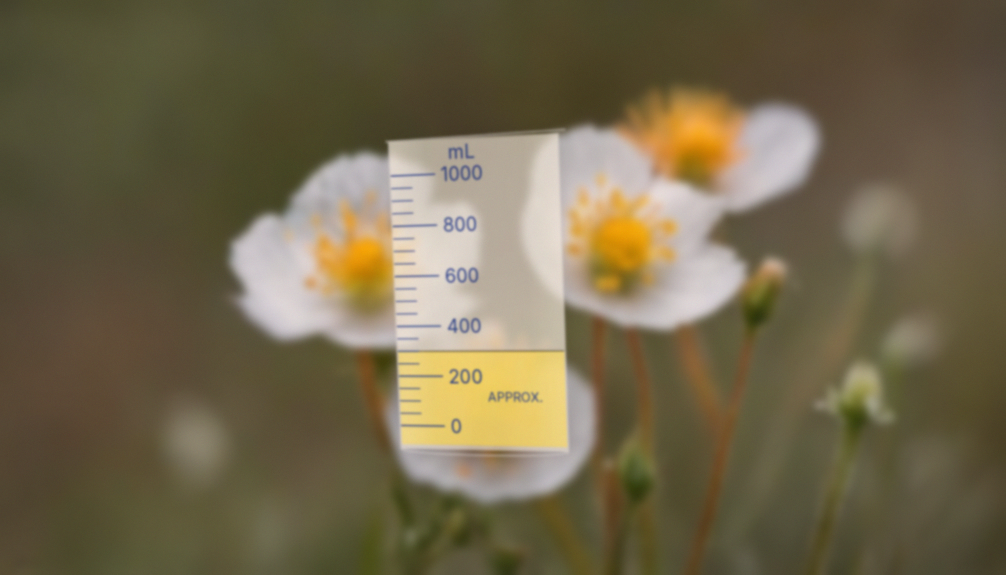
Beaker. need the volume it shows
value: 300 mL
